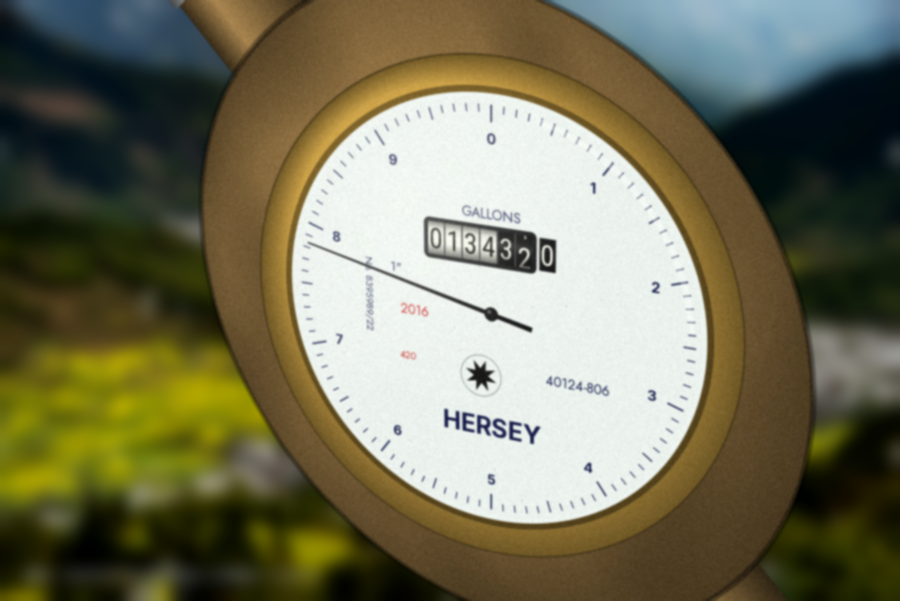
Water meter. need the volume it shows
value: 134317.8 gal
